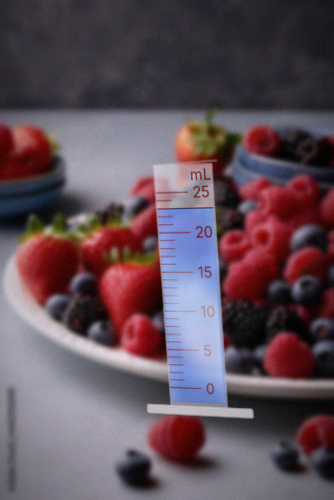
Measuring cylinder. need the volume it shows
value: 23 mL
